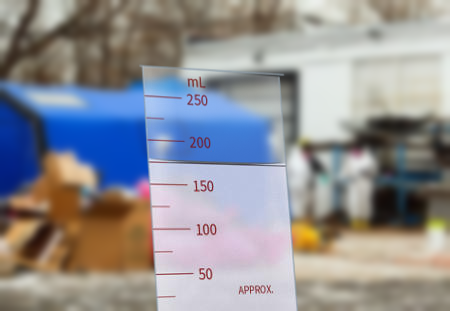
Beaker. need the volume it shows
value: 175 mL
